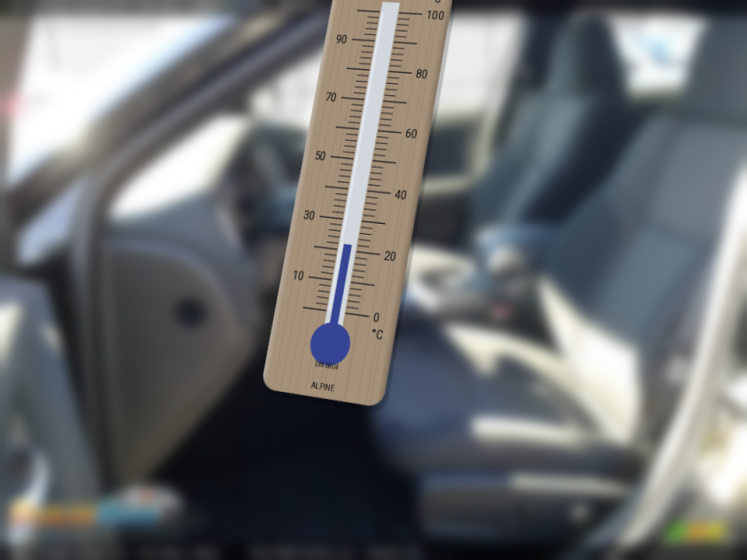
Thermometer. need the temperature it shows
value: 22 °C
